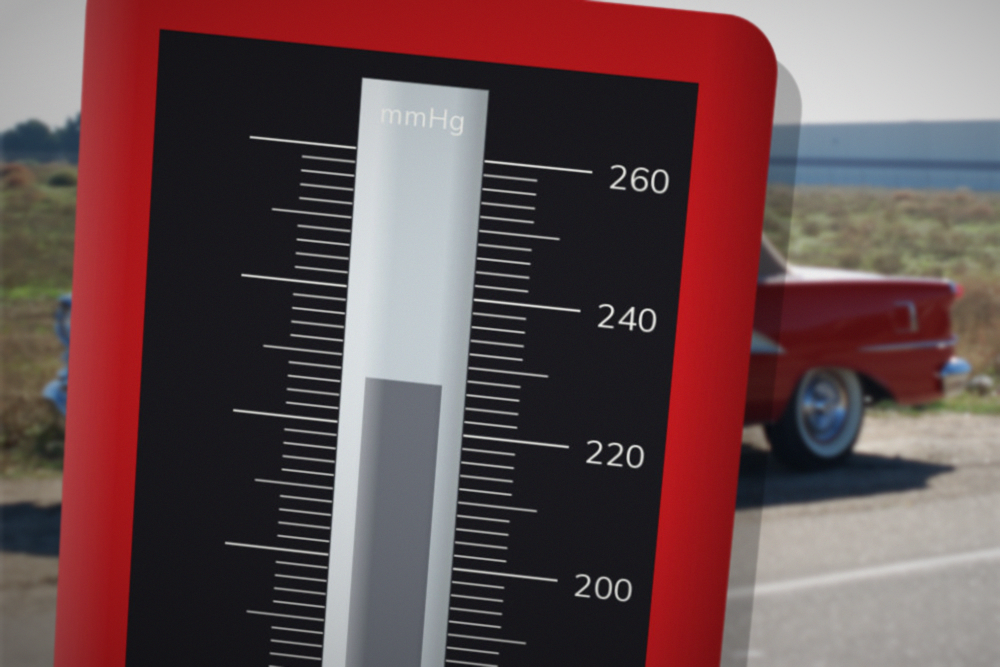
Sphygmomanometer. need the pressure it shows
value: 227 mmHg
